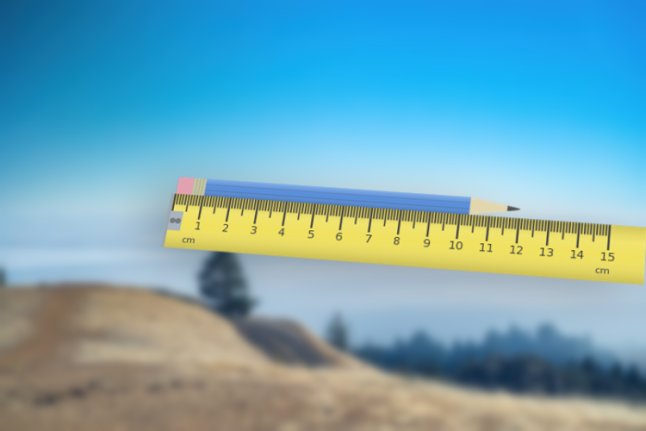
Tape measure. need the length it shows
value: 12 cm
